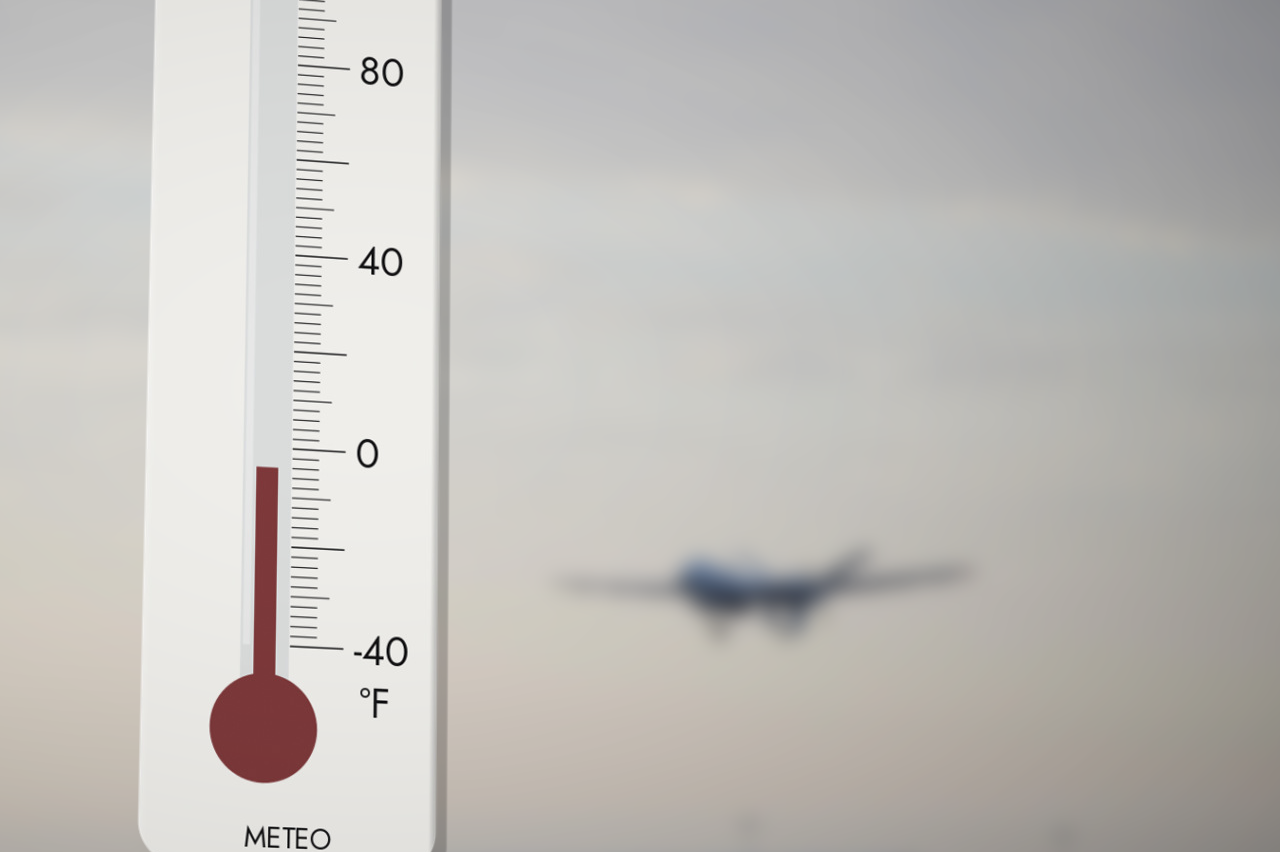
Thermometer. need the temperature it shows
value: -4 °F
